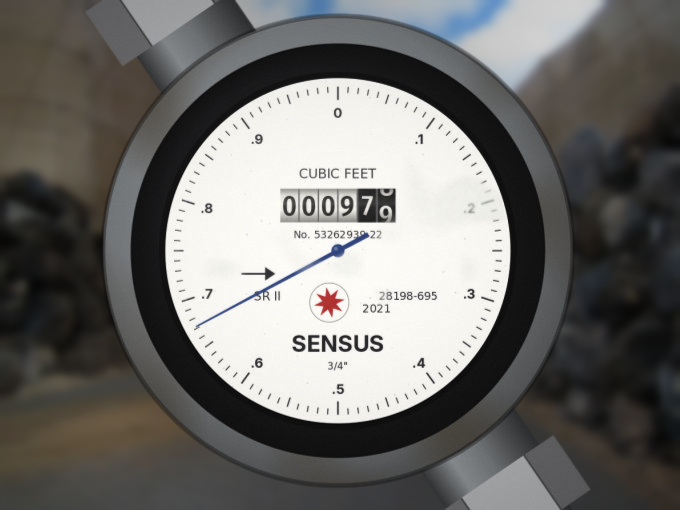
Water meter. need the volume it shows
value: 978.67 ft³
